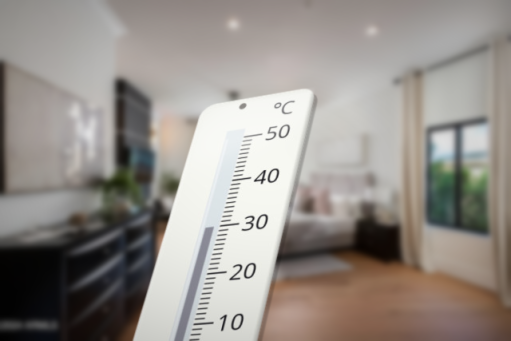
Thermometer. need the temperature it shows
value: 30 °C
